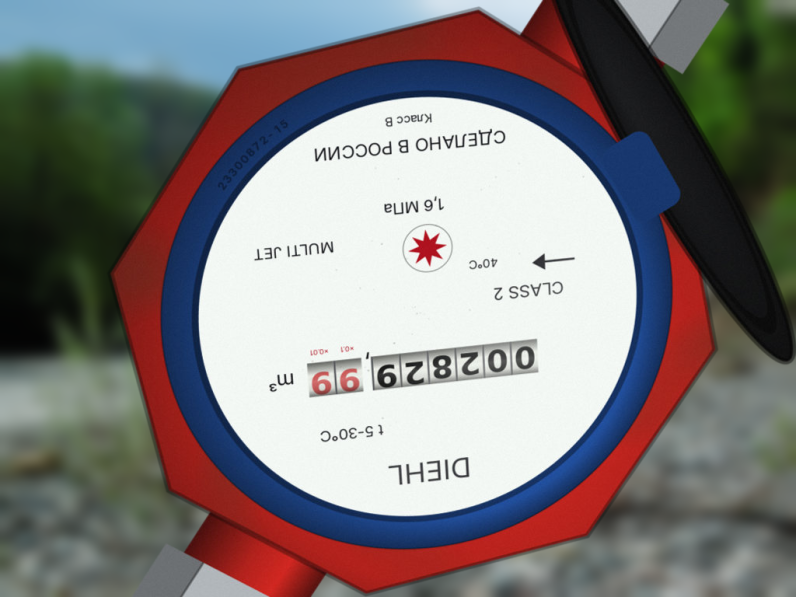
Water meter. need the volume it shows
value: 2829.99 m³
